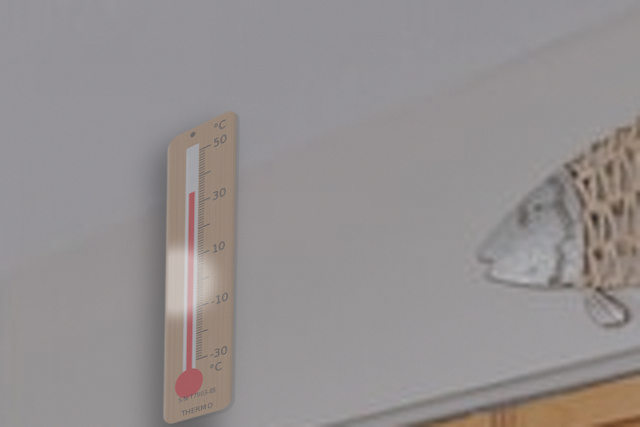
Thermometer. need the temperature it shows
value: 35 °C
